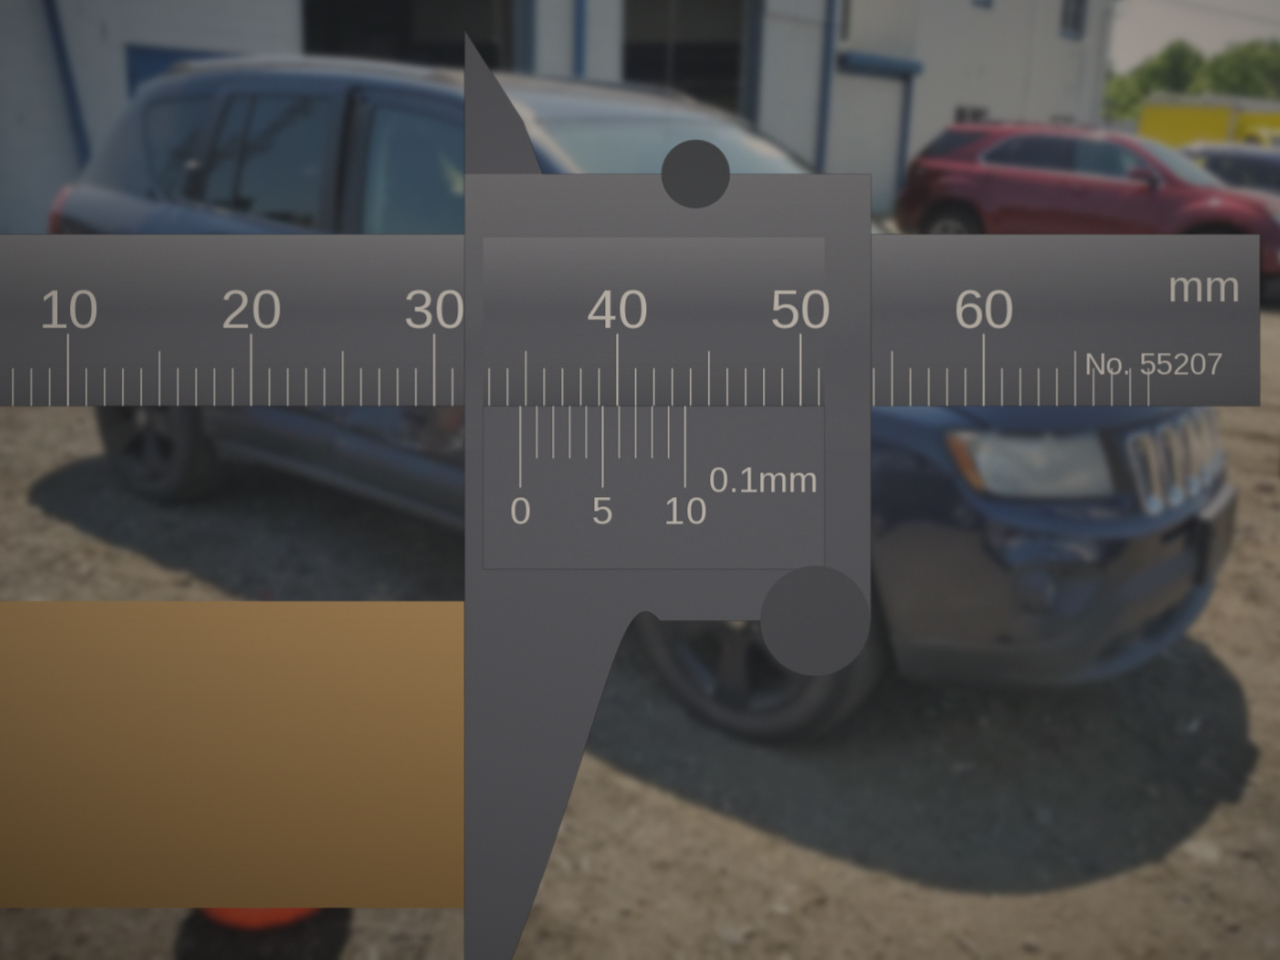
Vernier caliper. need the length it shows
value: 34.7 mm
